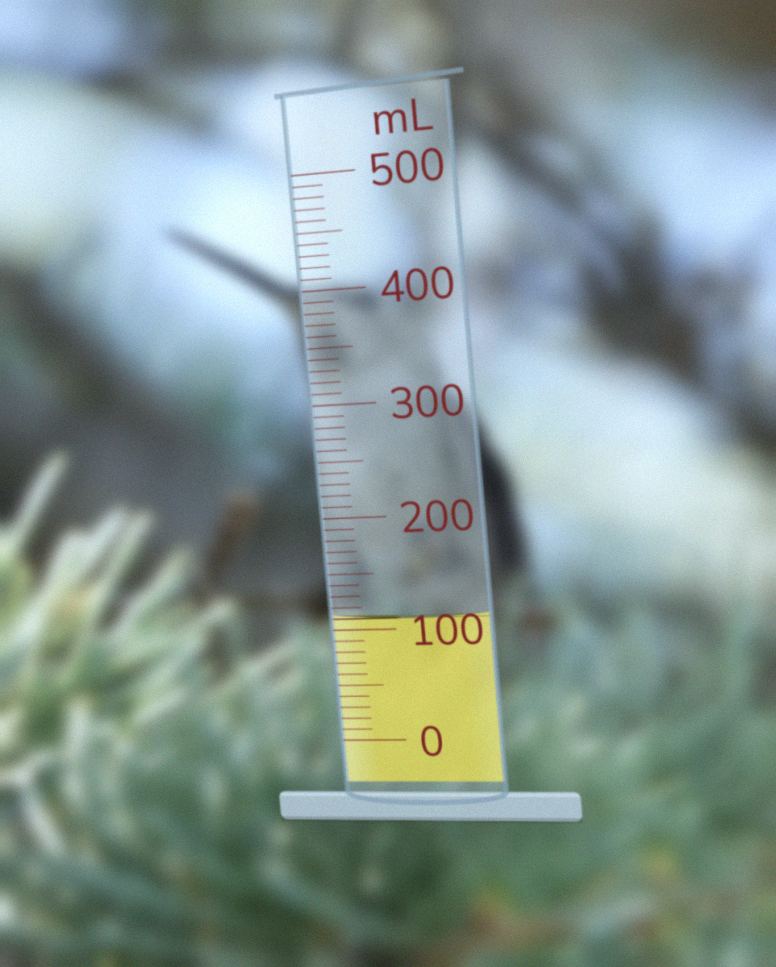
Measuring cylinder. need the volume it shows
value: 110 mL
